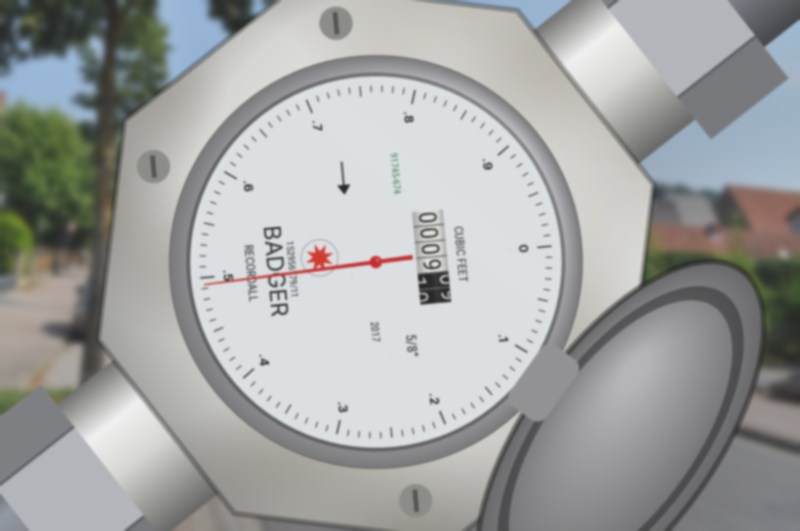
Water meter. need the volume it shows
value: 909.49 ft³
